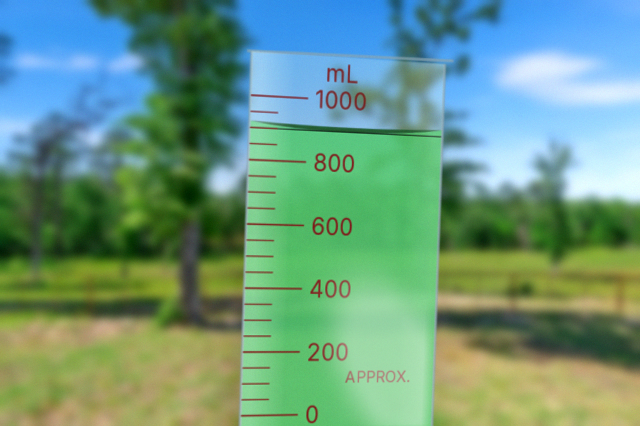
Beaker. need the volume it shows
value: 900 mL
